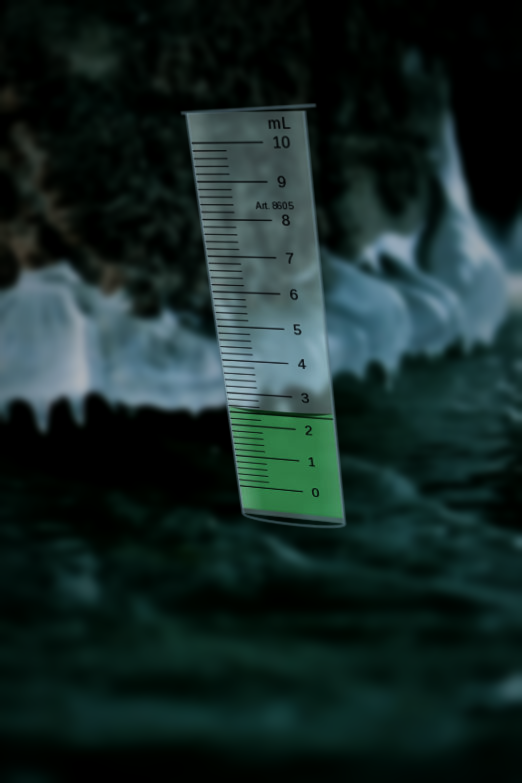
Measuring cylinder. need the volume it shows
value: 2.4 mL
